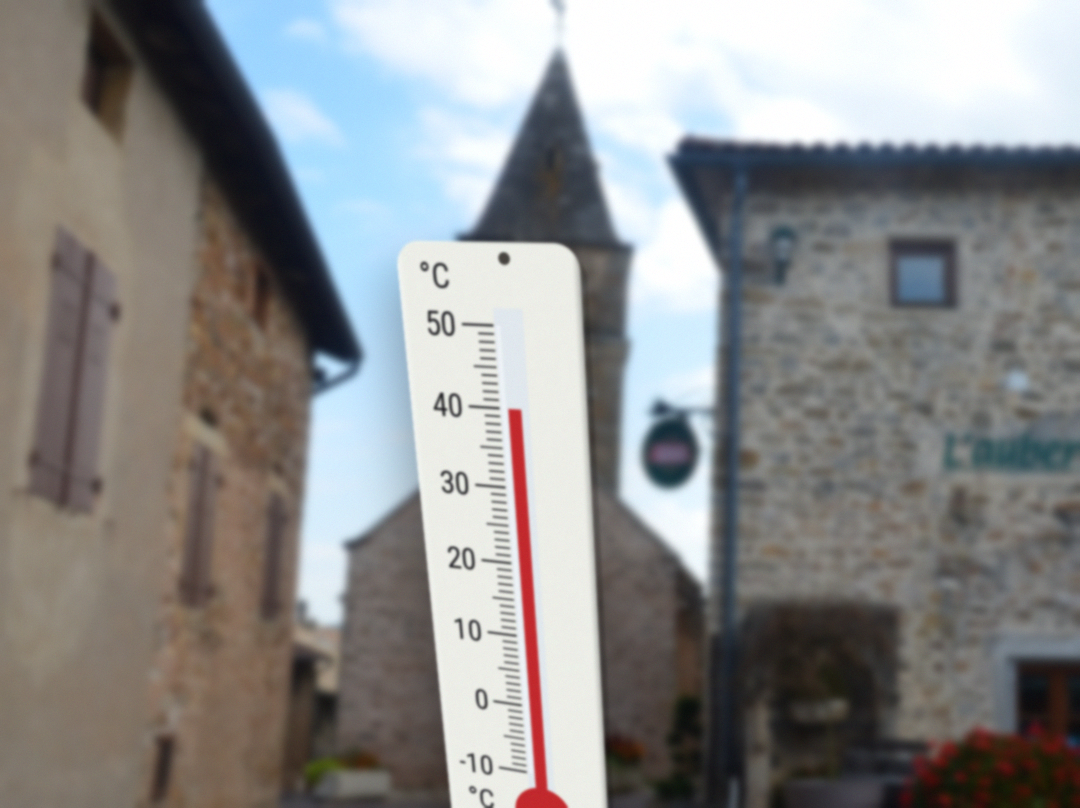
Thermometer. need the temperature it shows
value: 40 °C
